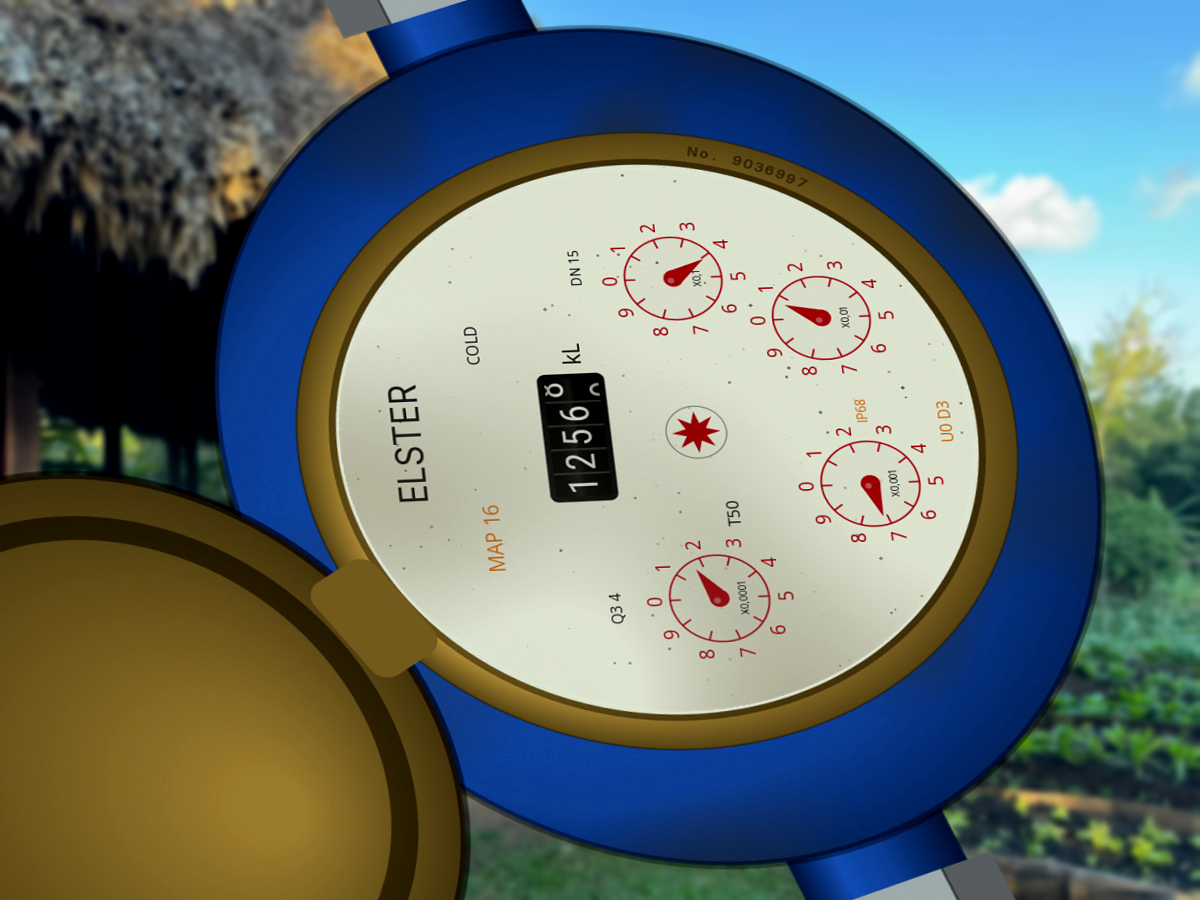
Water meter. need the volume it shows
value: 12568.4071 kL
